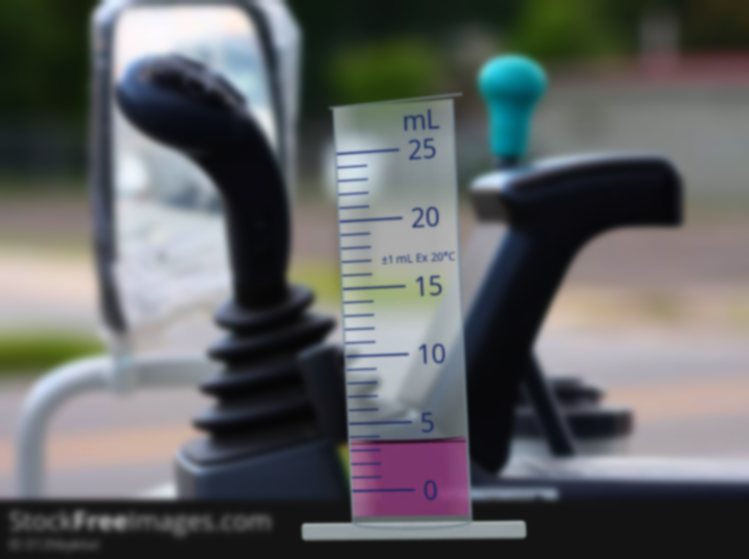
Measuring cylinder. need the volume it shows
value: 3.5 mL
